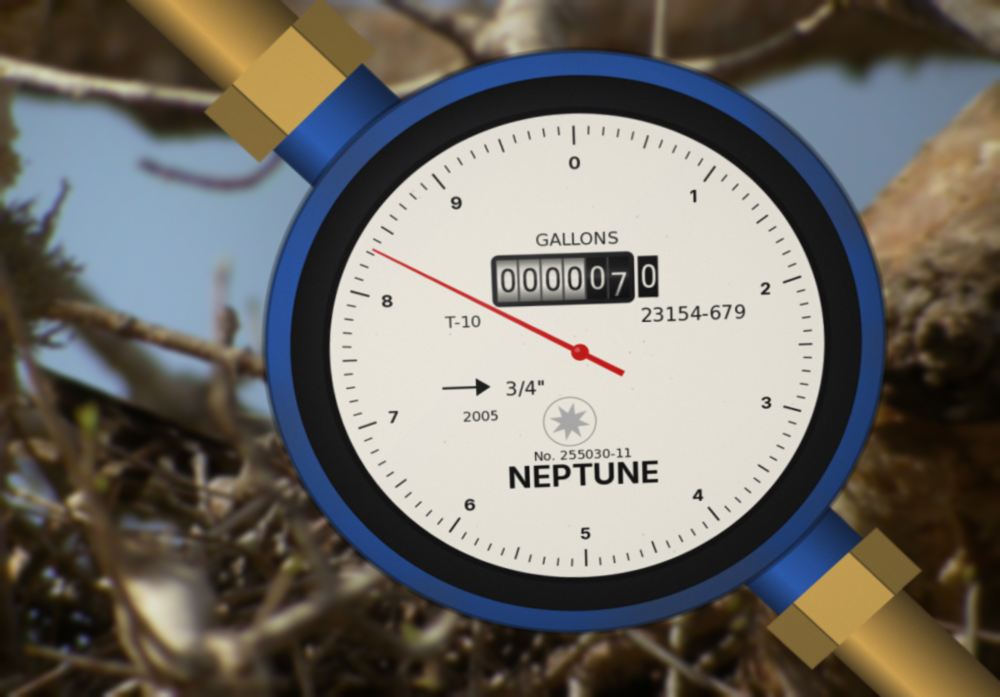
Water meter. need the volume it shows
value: 68.3 gal
